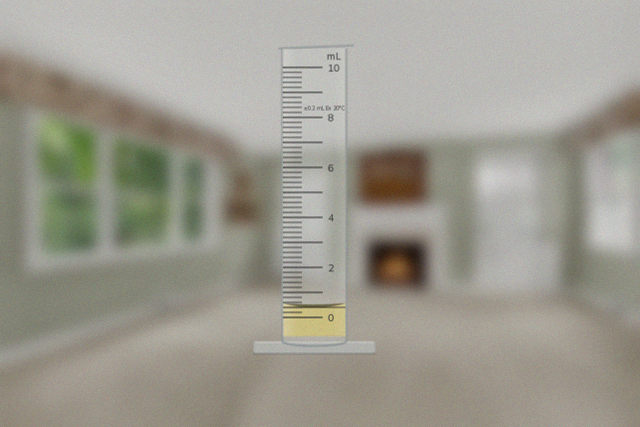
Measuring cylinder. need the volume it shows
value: 0.4 mL
